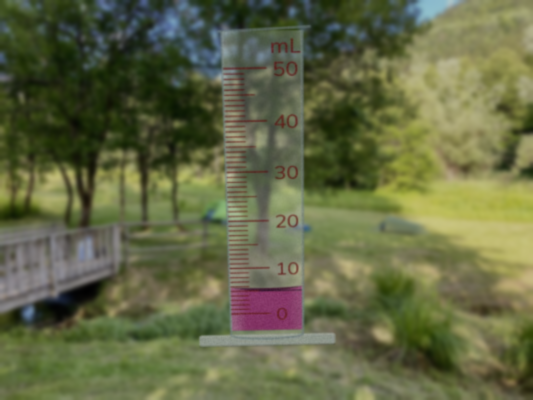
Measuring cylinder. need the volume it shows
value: 5 mL
